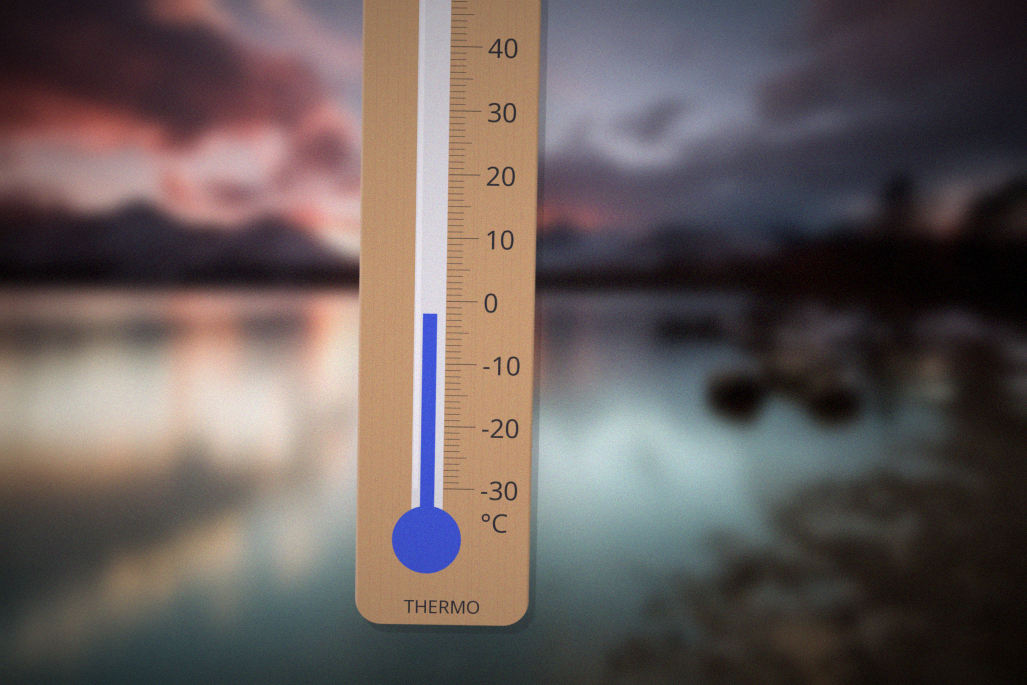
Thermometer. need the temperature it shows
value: -2 °C
